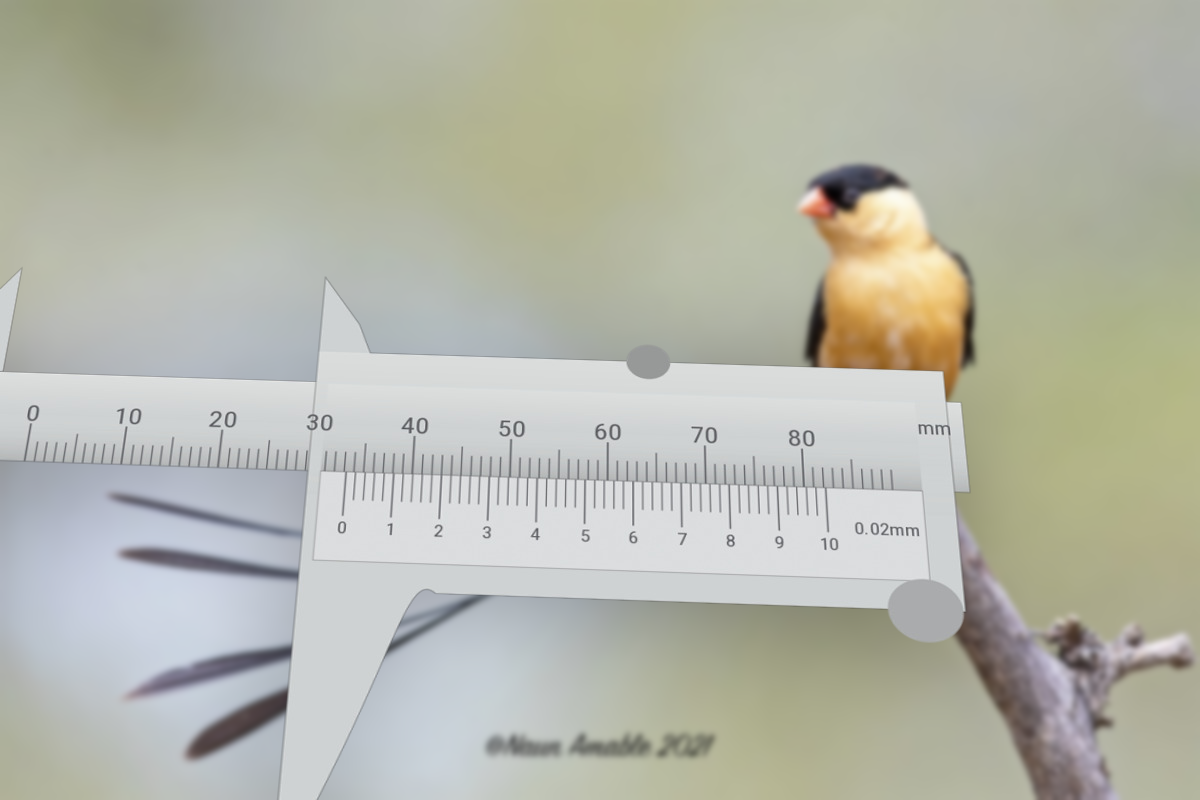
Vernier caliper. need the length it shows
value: 33.2 mm
